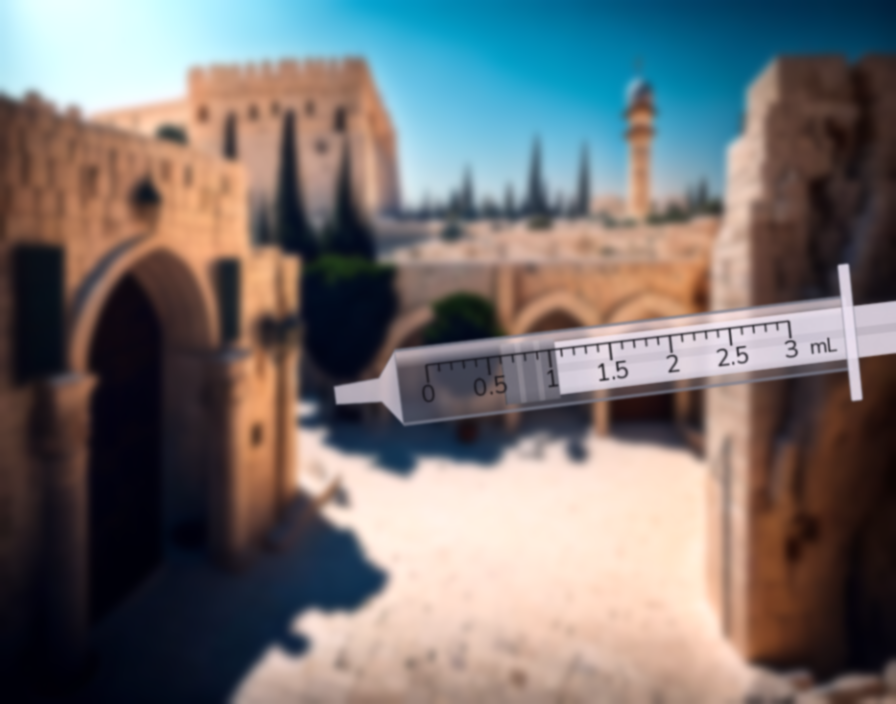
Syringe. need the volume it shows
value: 0.6 mL
